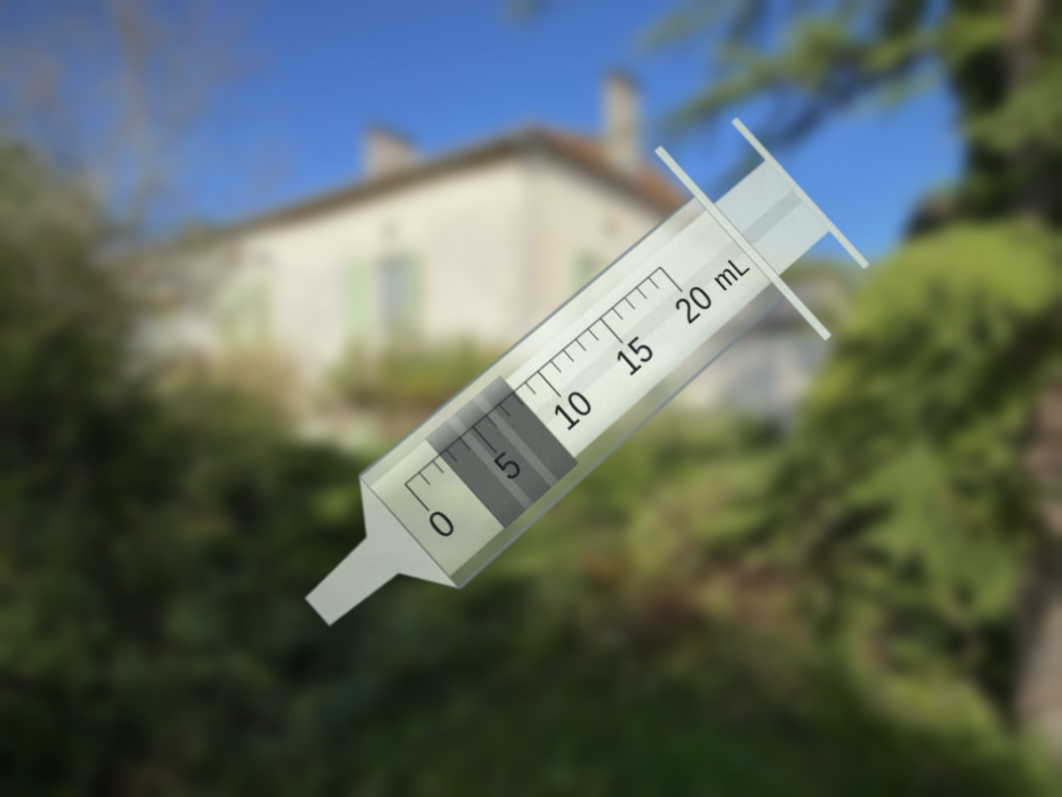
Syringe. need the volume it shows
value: 2.5 mL
